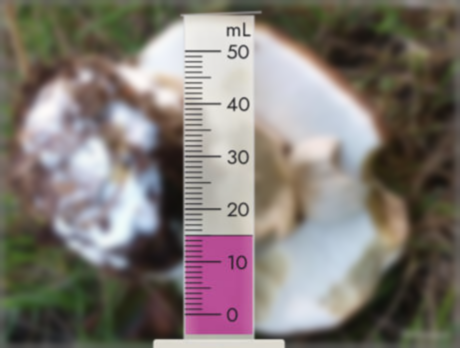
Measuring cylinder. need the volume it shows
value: 15 mL
